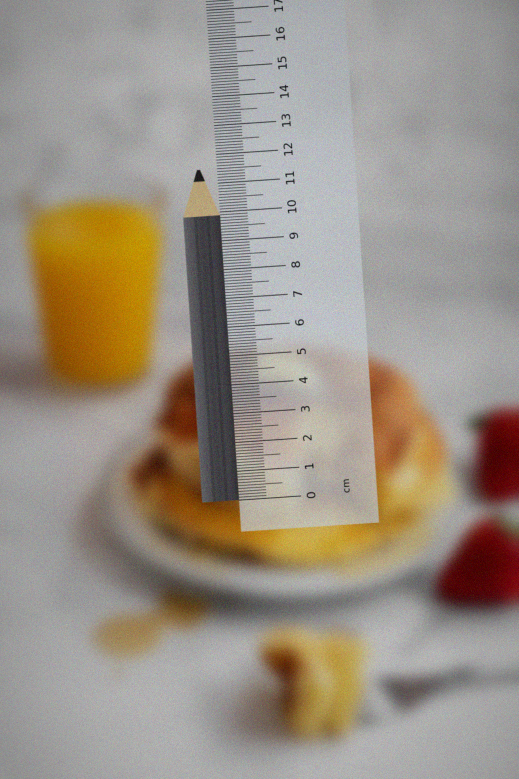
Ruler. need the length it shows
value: 11.5 cm
